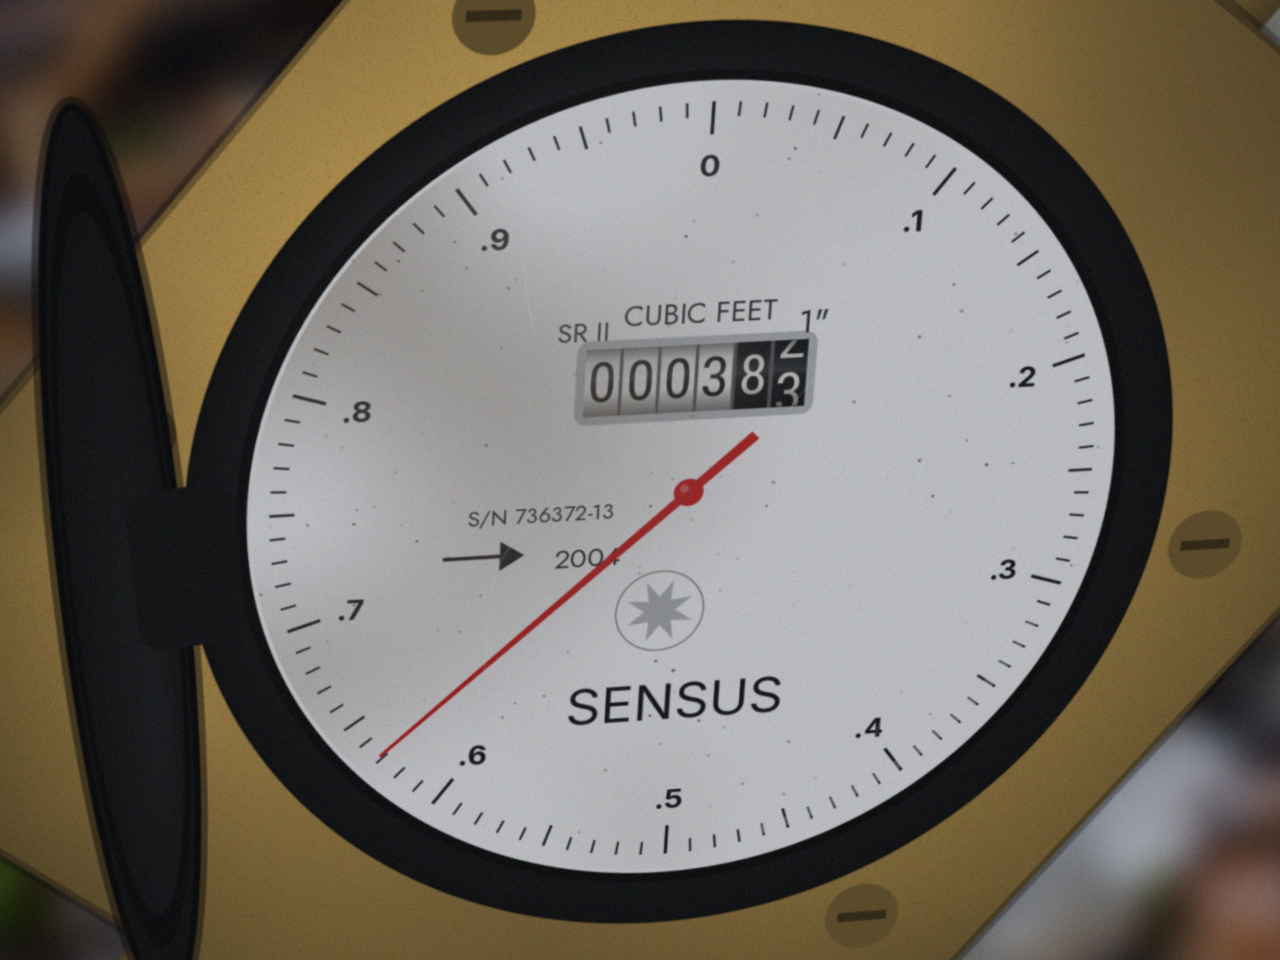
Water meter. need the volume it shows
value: 382.63 ft³
